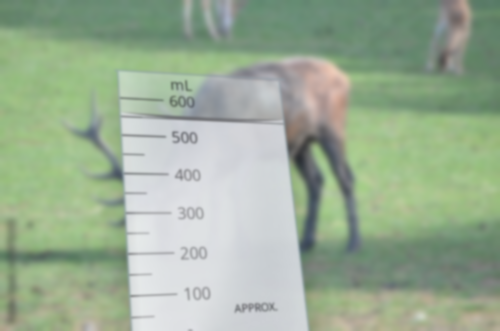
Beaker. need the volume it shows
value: 550 mL
